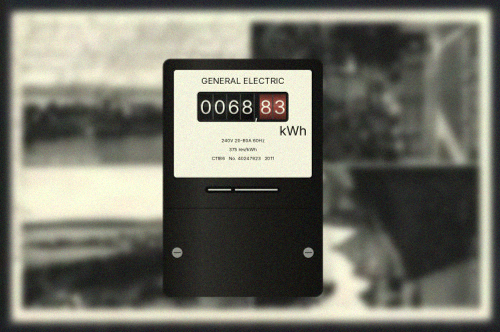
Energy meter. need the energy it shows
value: 68.83 kWh
